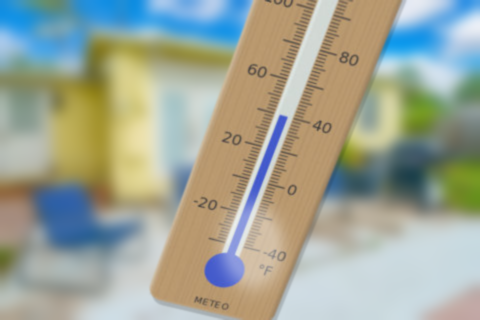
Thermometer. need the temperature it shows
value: 40 °F
